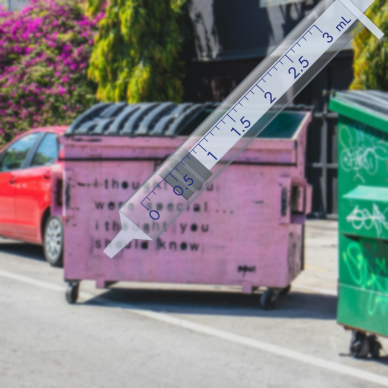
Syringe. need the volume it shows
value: 0.4 mL
